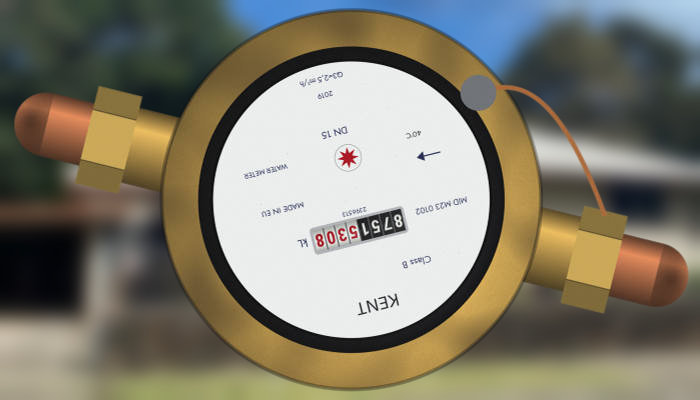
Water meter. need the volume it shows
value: 8751.5308 kL
